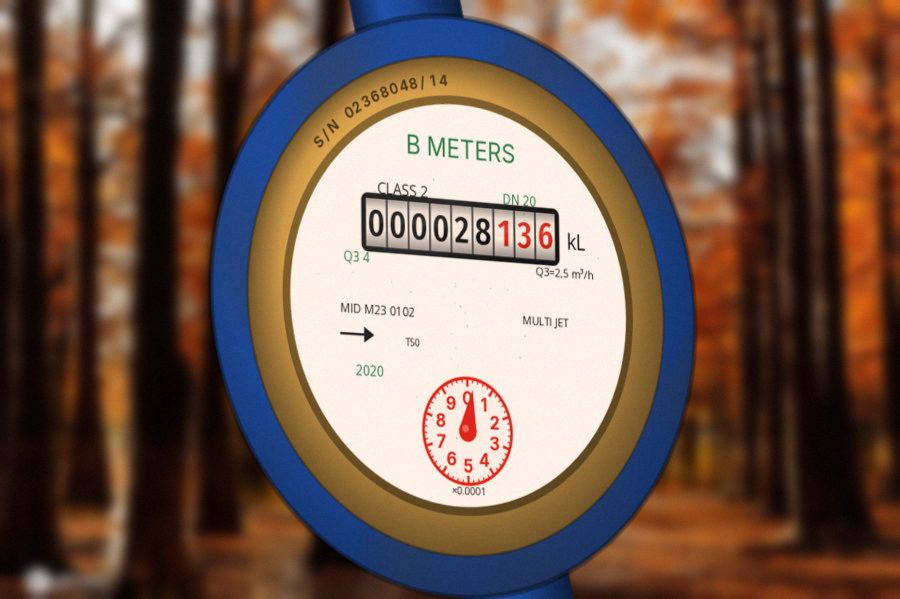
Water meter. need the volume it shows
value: 28.1360 kL
